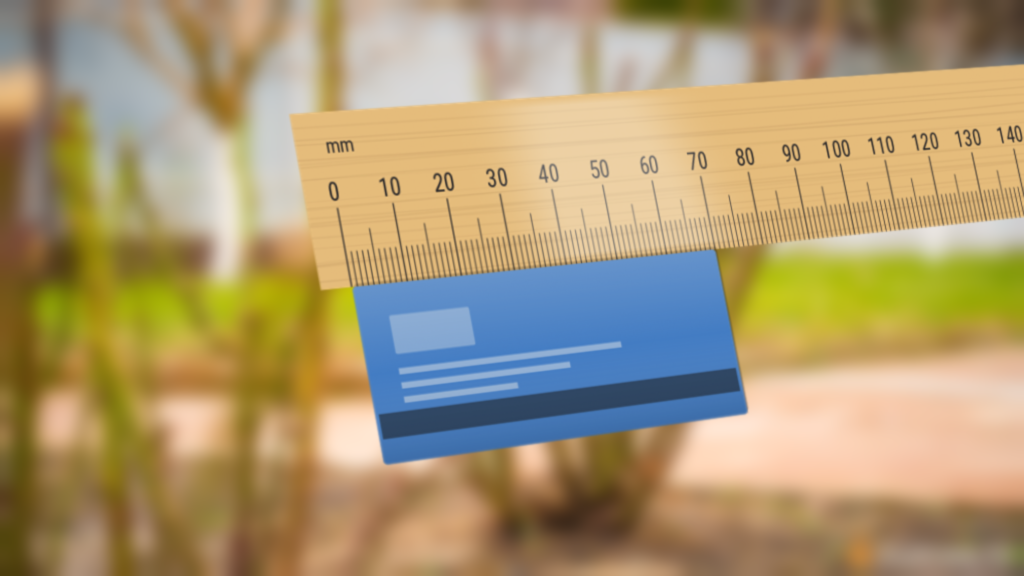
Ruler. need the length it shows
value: 70 mm
